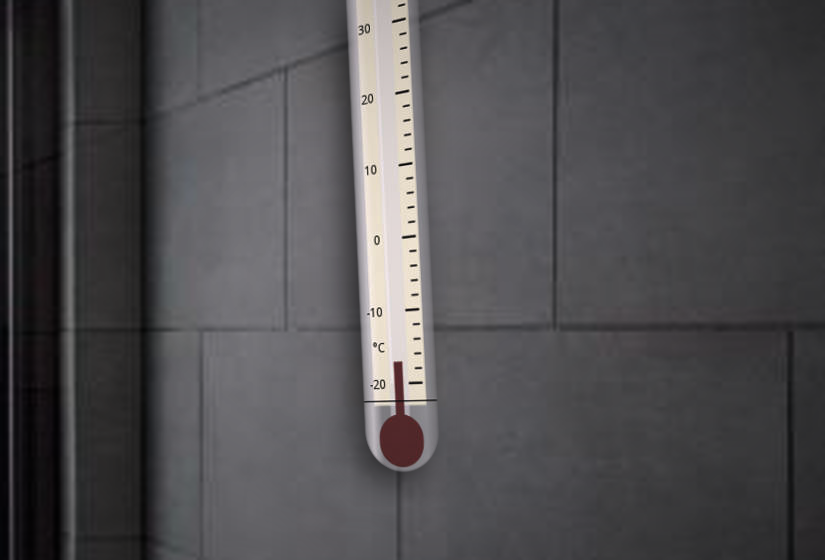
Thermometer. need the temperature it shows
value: -17 °C
